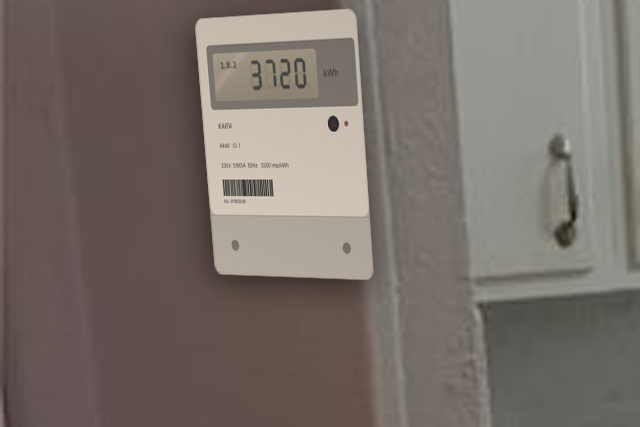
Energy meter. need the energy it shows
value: 3720 kWh
